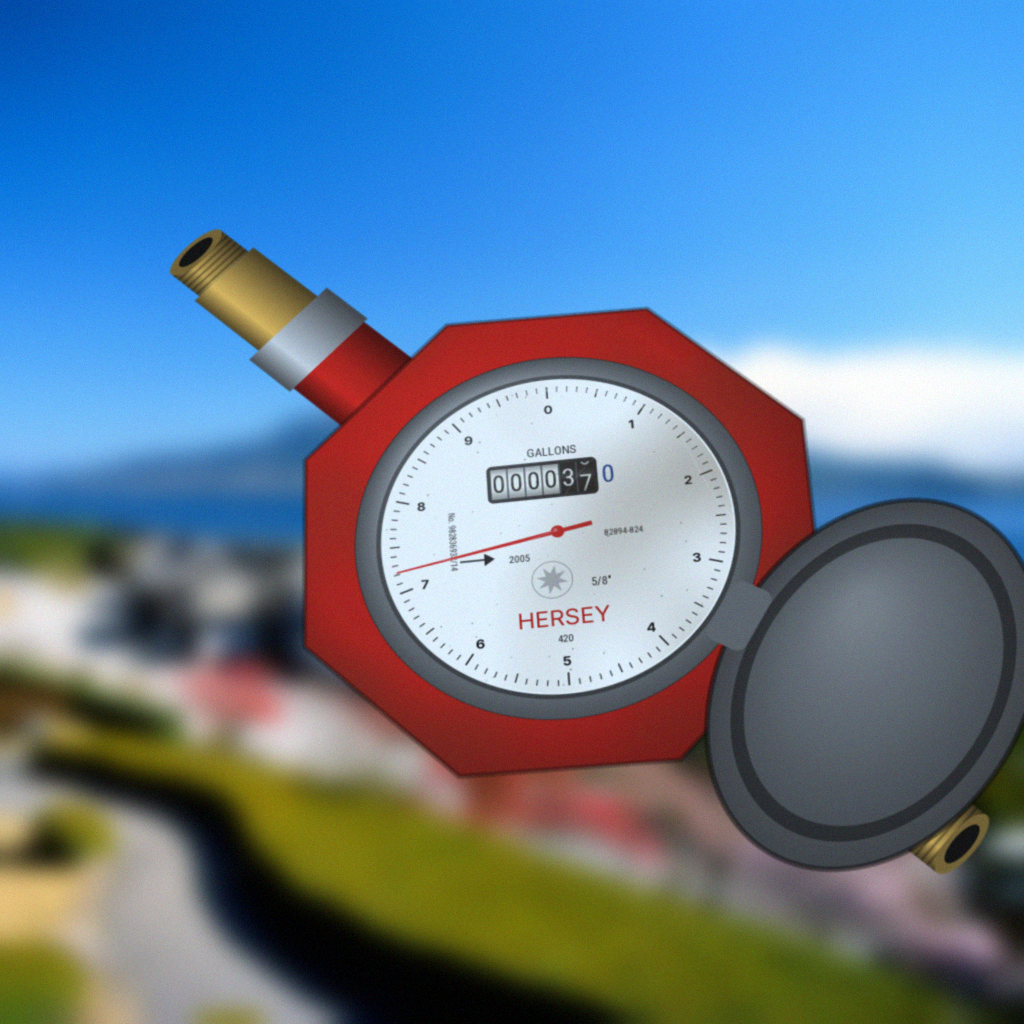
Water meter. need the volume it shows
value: 367.2 gal
